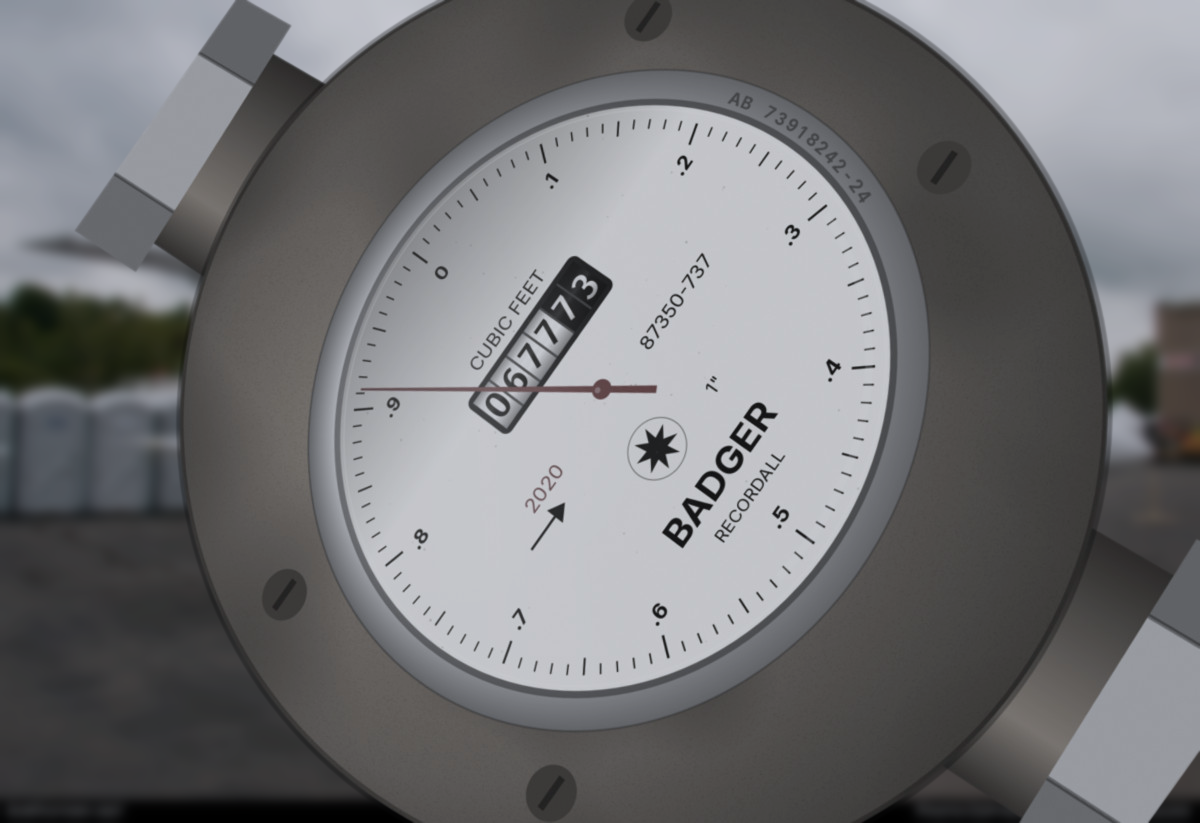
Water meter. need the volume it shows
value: 67772.91 ft³
